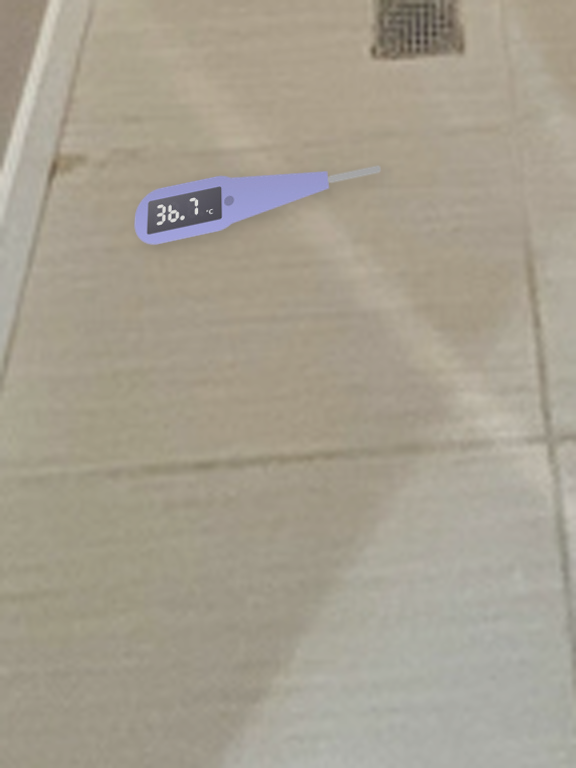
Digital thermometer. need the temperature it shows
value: 36.7 °C
